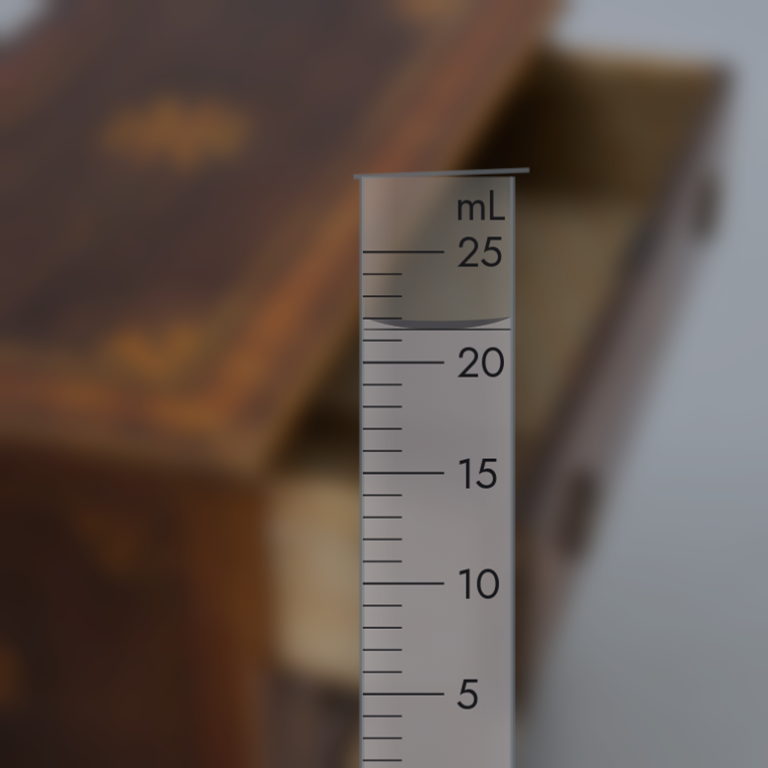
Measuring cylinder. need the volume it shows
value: 21.5 mL
